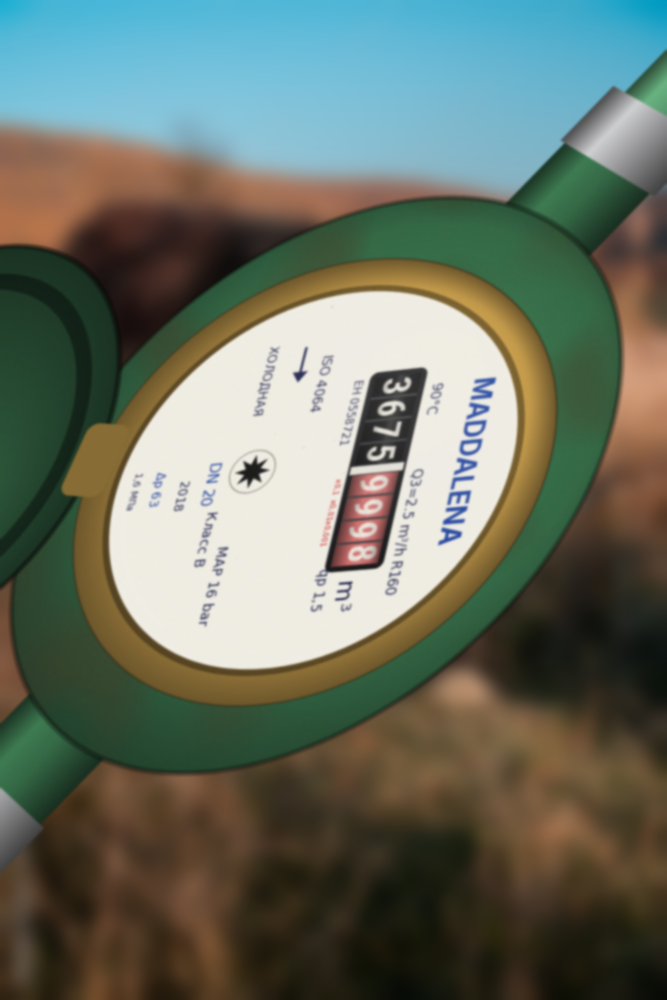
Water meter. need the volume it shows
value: 3675.9998 m³
